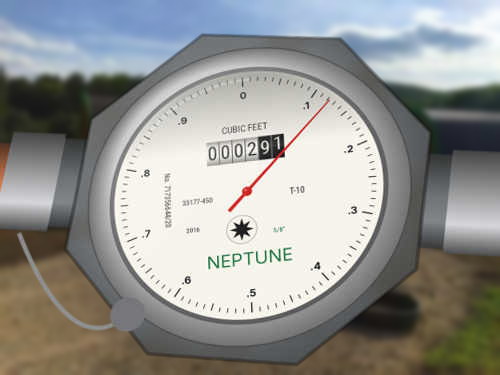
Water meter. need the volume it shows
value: 291.12 ft³
